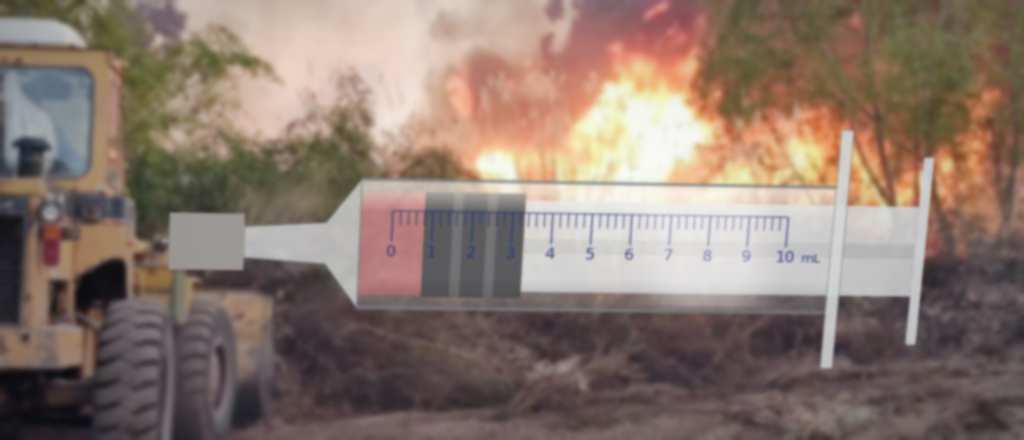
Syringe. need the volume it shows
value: 0.8 mL
